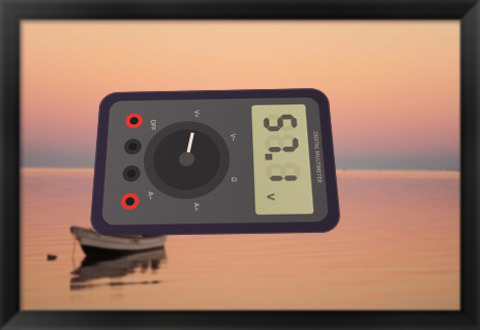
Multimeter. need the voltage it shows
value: 57.1 V
